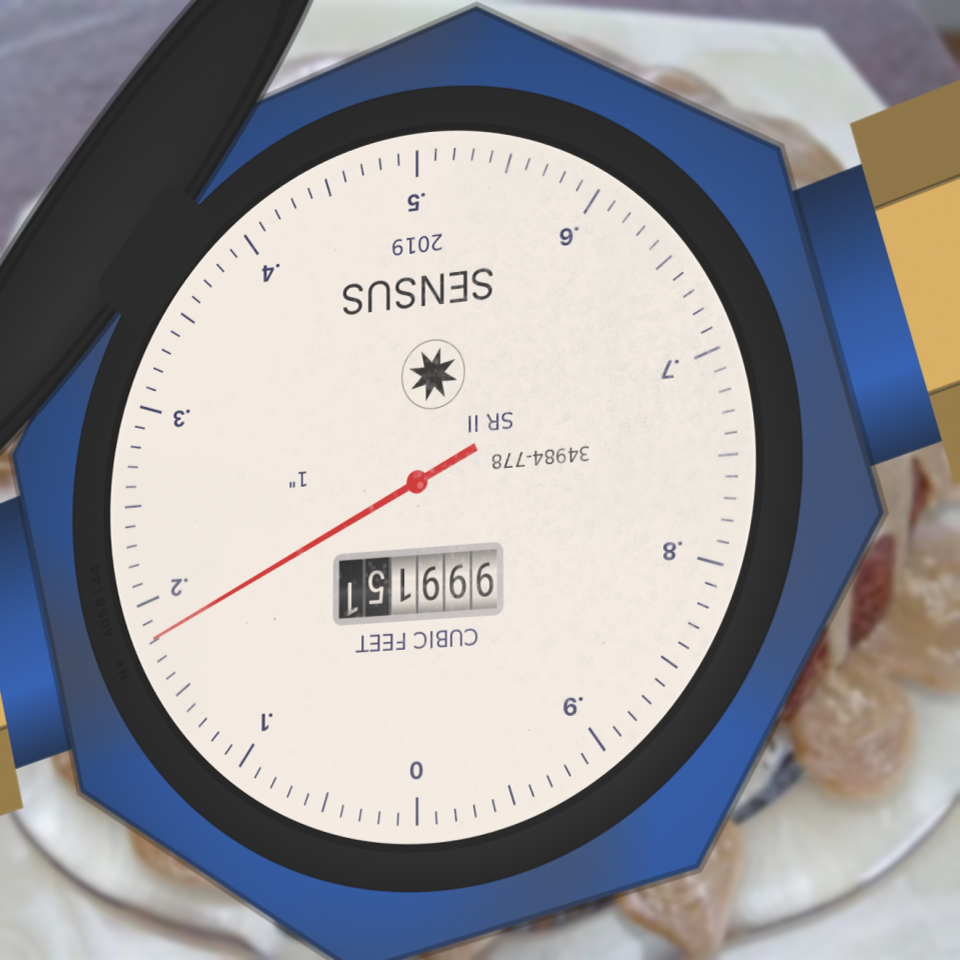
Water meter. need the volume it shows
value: 999151.18 ft³
